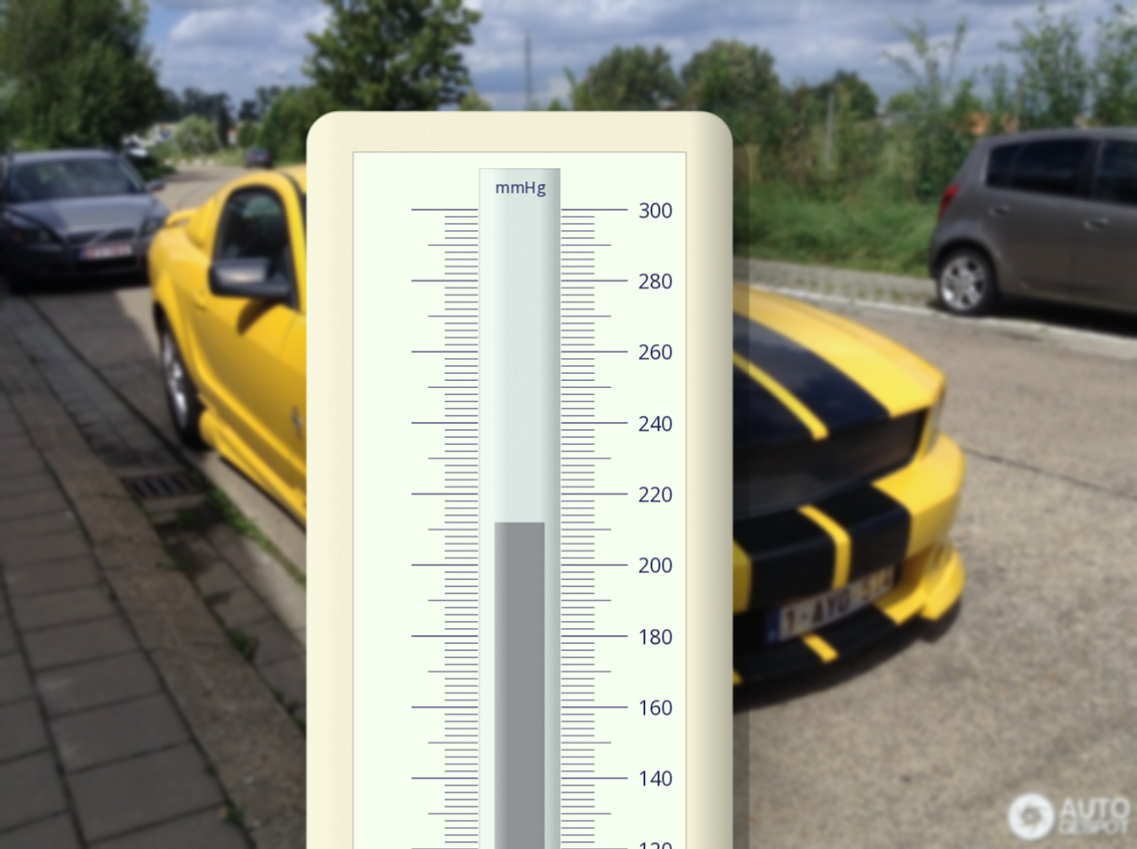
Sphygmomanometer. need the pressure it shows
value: 212 mmHg
